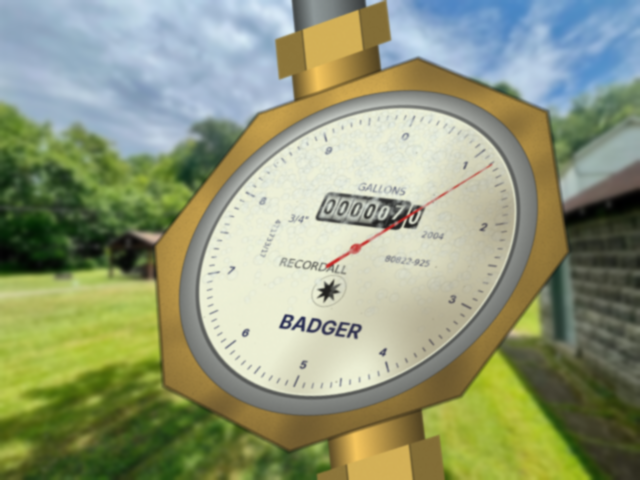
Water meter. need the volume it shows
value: 71.2 gal
